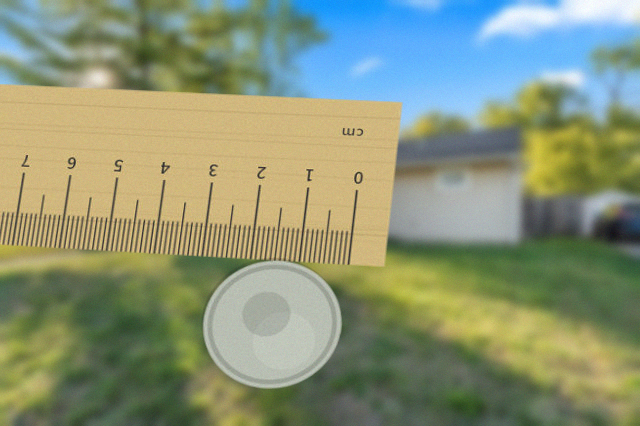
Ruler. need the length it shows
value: 2.8 cm
